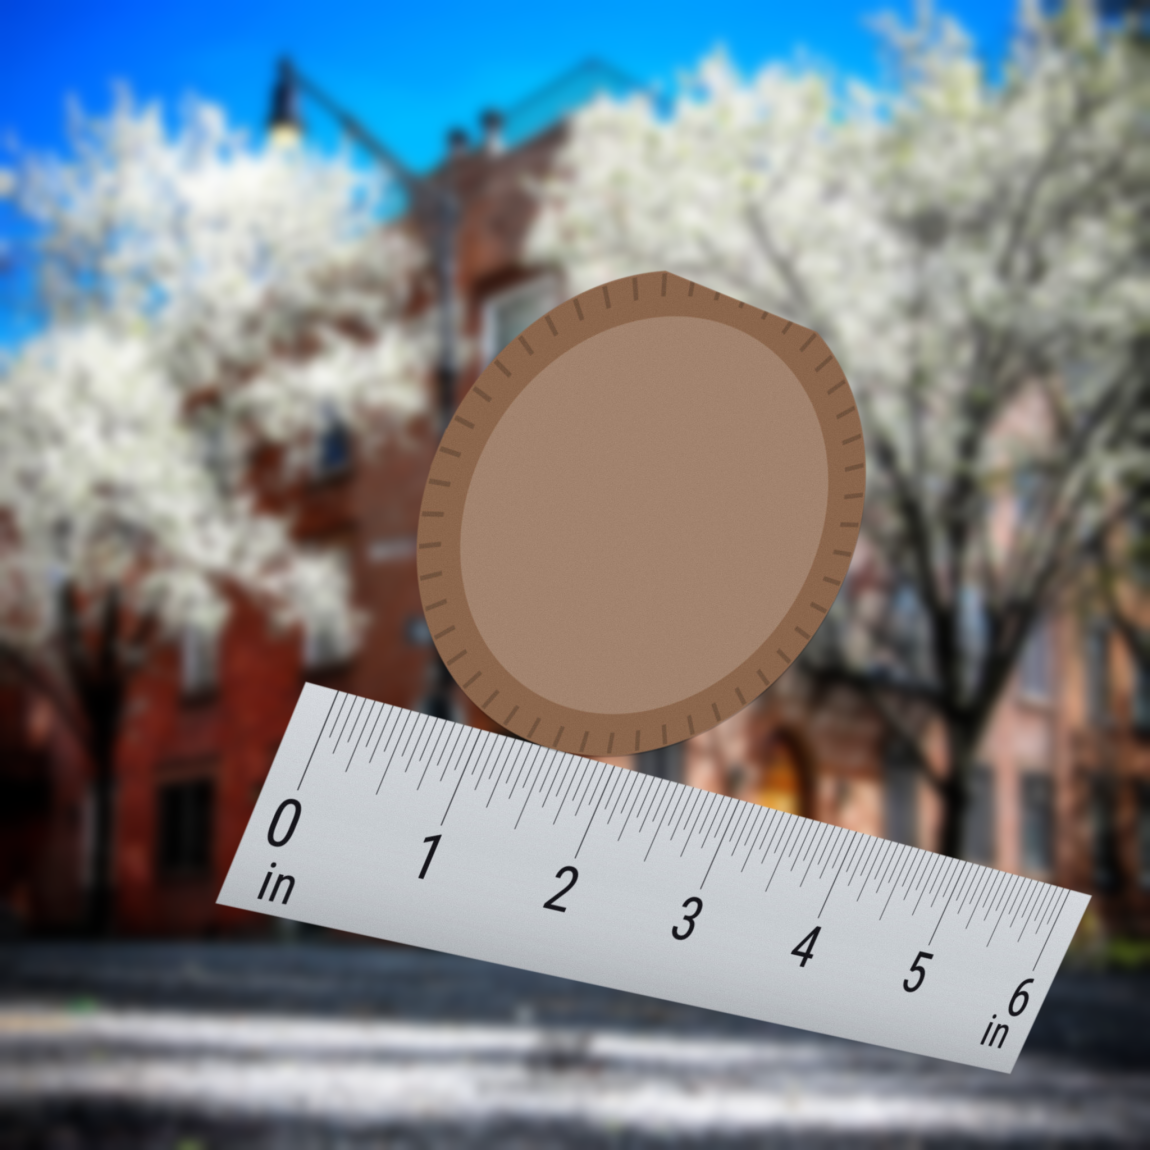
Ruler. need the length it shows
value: 3.0625 in
